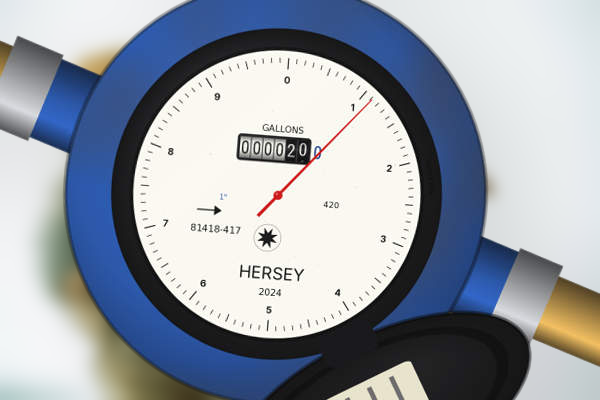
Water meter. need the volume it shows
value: 201.1 gal
